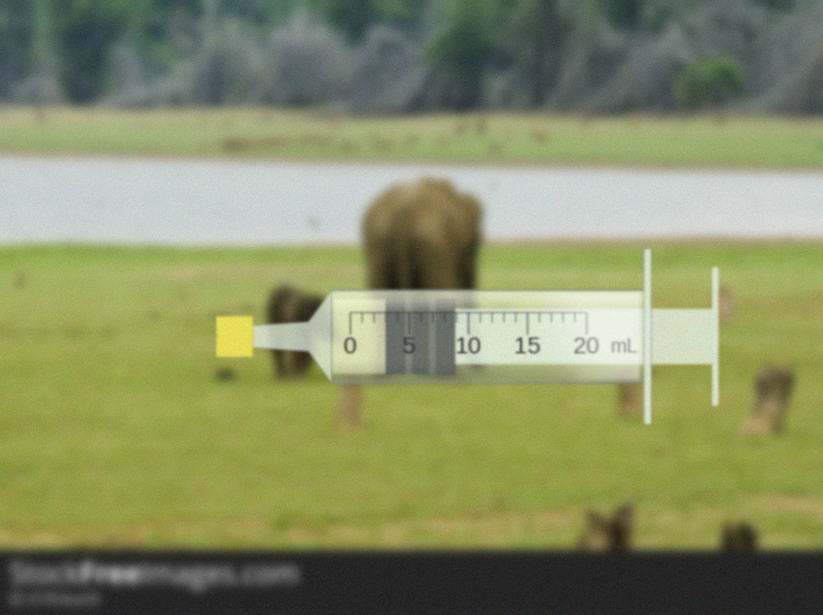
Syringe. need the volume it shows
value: 3 mL
